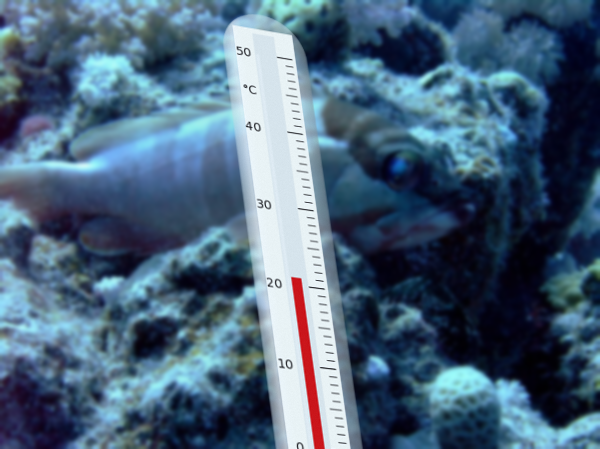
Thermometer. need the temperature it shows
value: 21 °C
